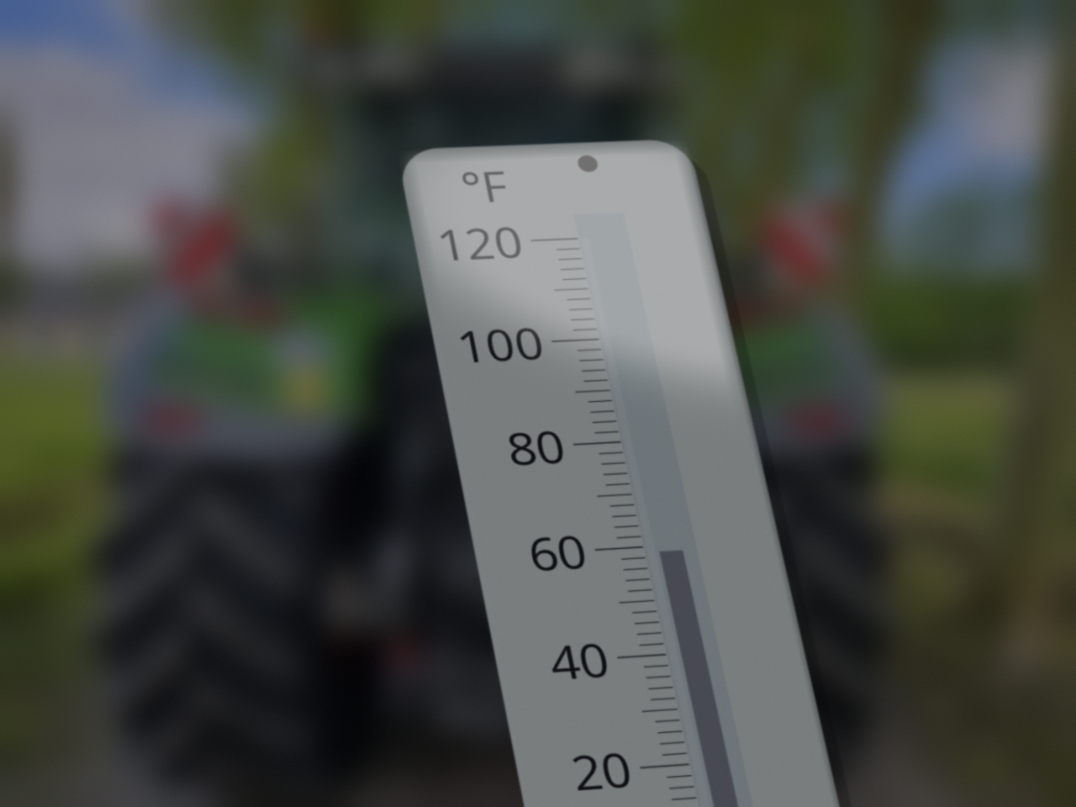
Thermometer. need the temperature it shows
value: 59 °F
